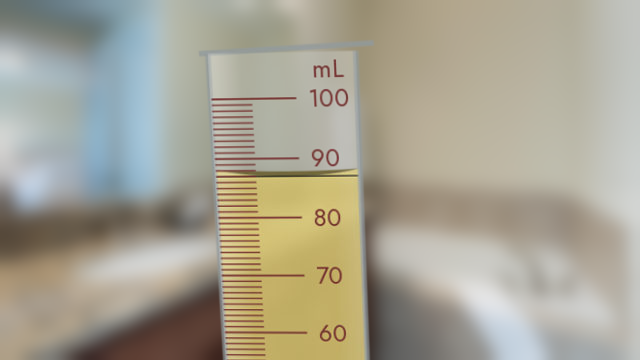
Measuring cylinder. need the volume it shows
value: 87 mL
